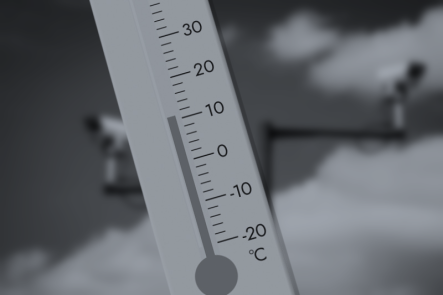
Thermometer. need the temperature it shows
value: 11 °C
